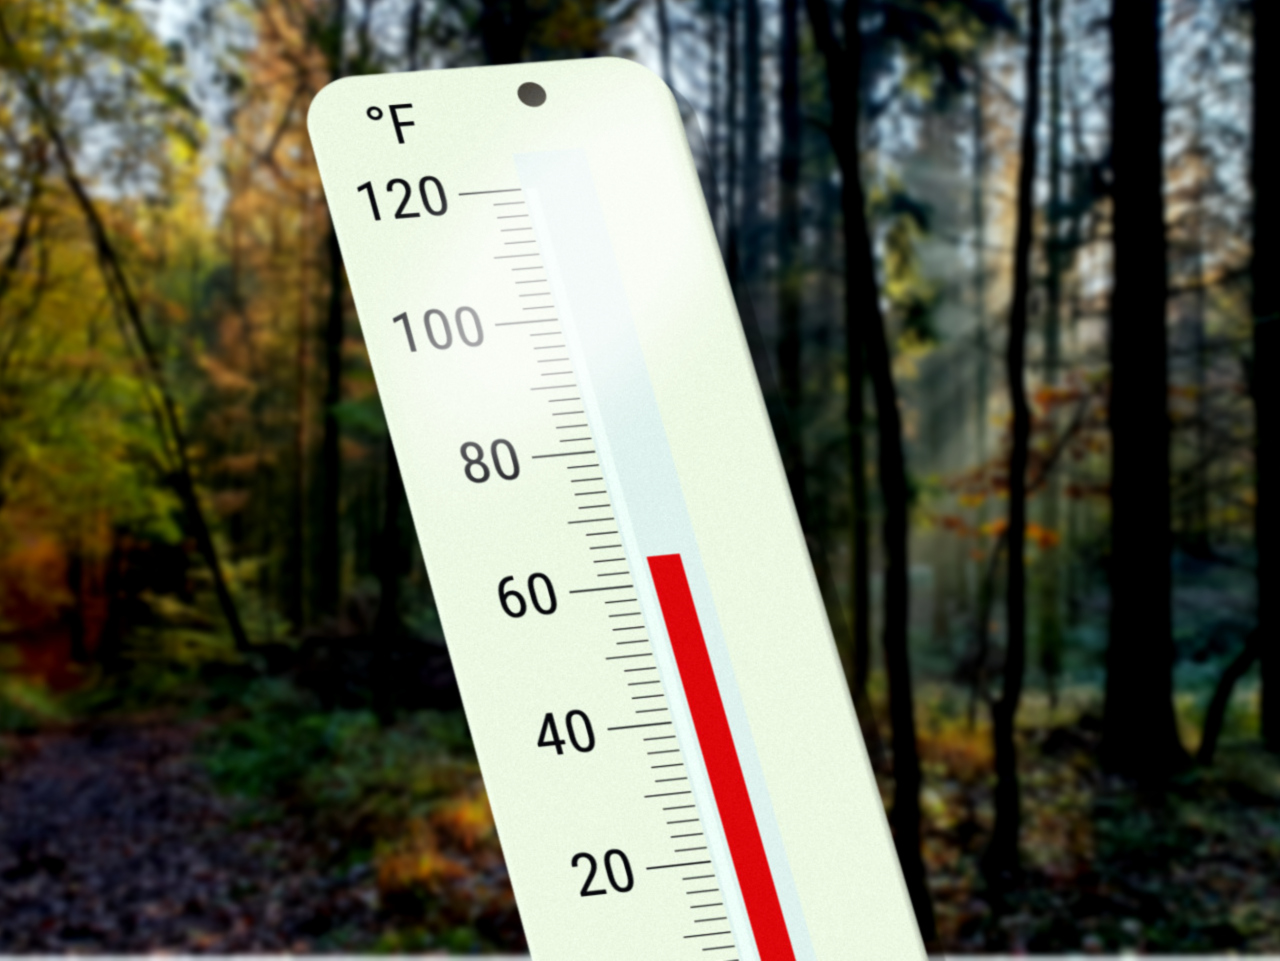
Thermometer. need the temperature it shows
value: 64 °F
